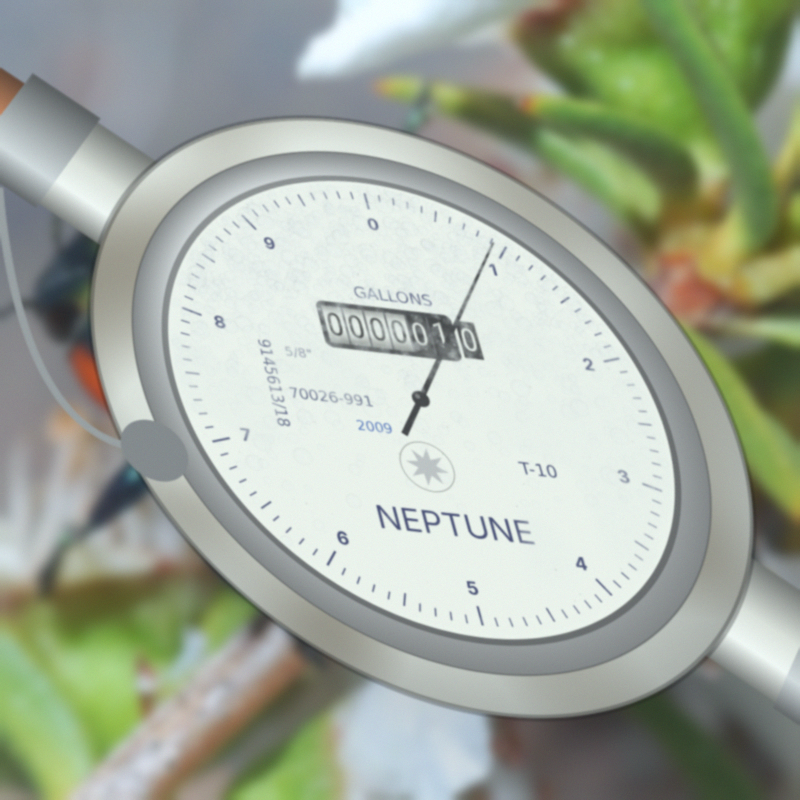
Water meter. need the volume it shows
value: 10.9 gal
